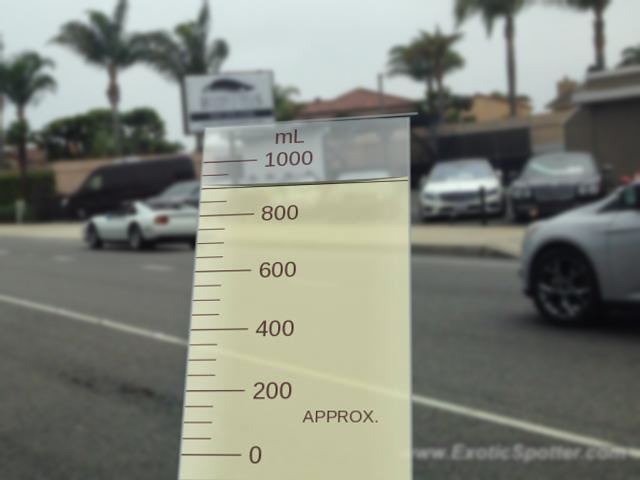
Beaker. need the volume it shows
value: 900 mL
